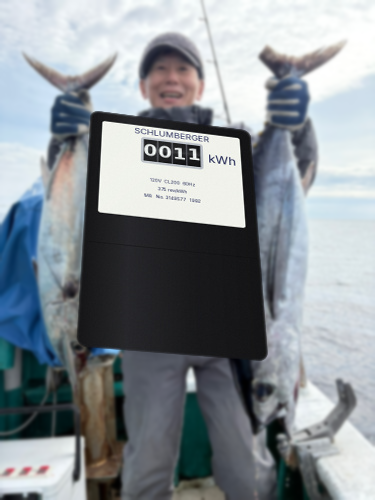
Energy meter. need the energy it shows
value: 11 kWh
